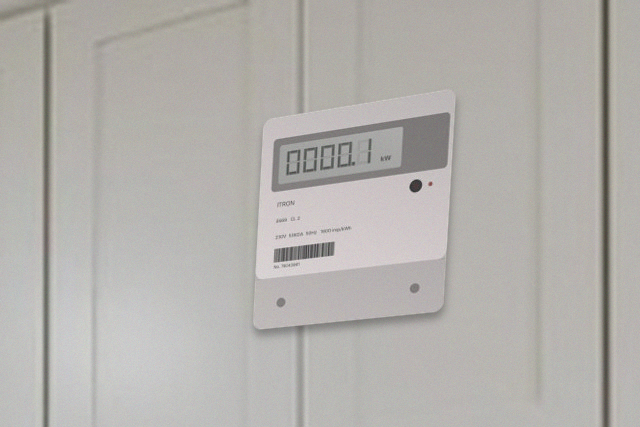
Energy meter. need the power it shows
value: 0.1 kW
